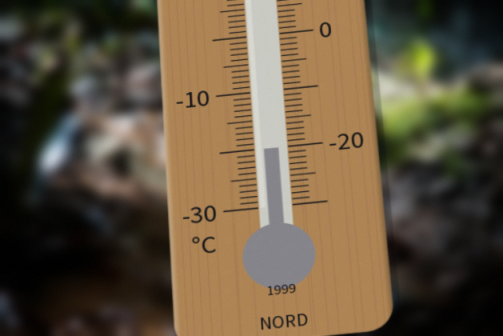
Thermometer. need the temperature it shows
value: -20 °C
